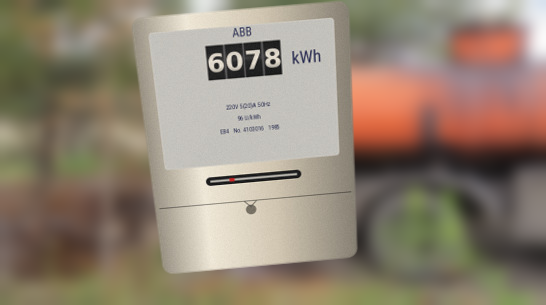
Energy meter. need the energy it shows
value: 6078 kWh
